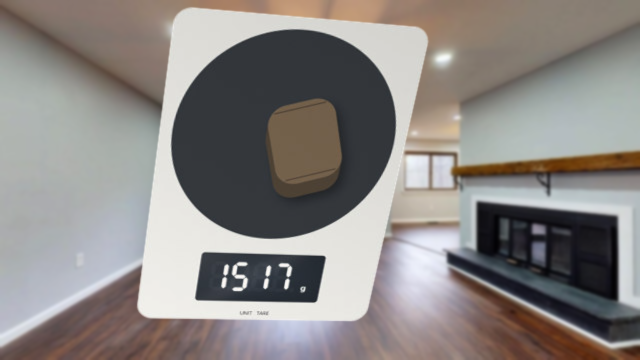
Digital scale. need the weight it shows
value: 1517 g
